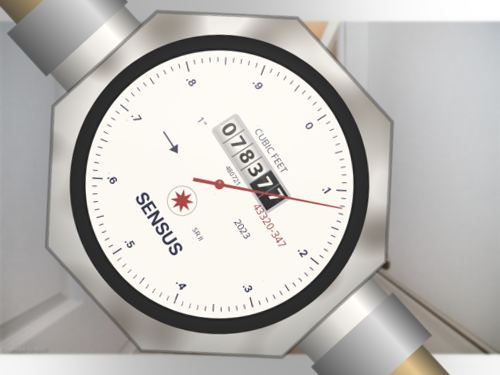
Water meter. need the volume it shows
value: 78377.12 ft³
